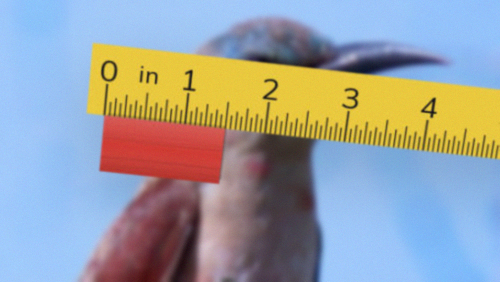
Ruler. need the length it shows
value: 1.5 in
